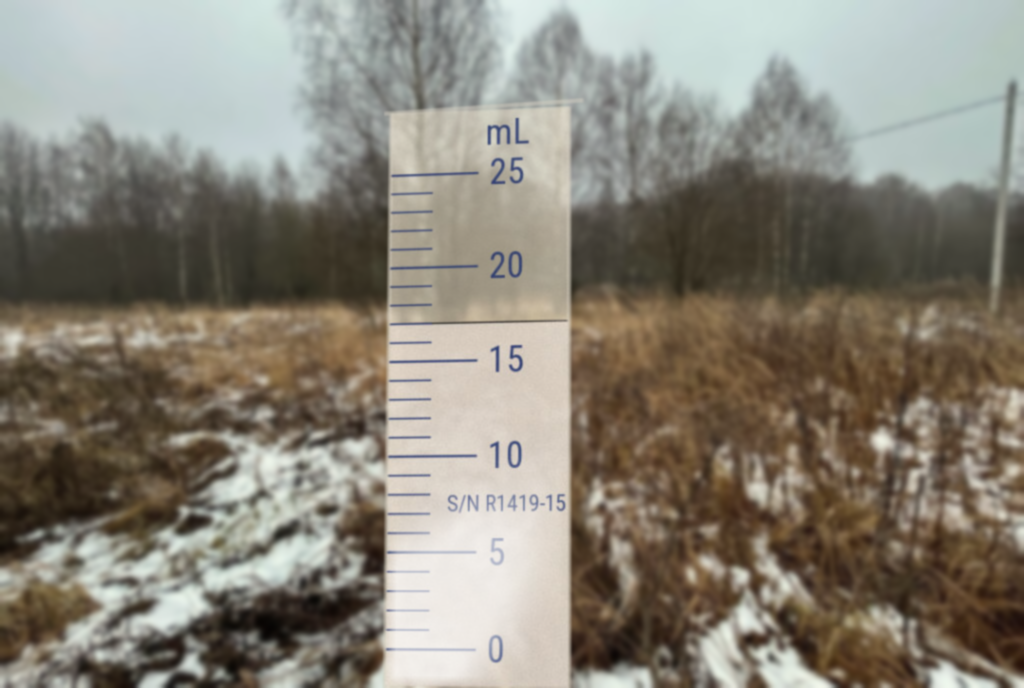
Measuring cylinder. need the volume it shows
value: 17 mL
